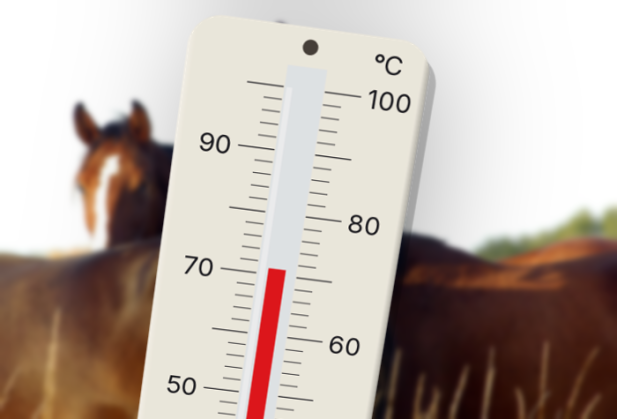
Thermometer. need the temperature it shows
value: 71 °C
